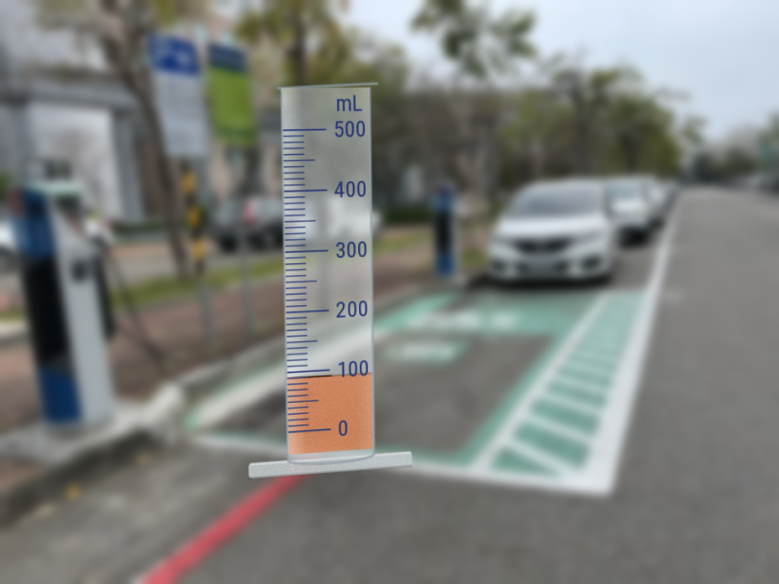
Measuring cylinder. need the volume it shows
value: 90 mL
